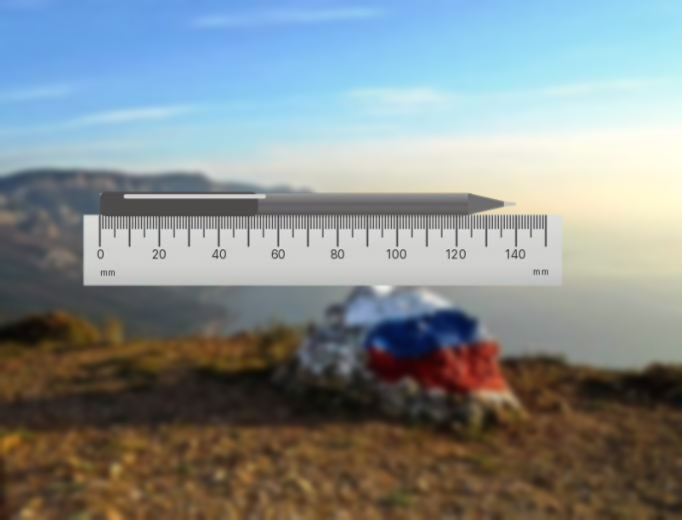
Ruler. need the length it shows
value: 140 mm
